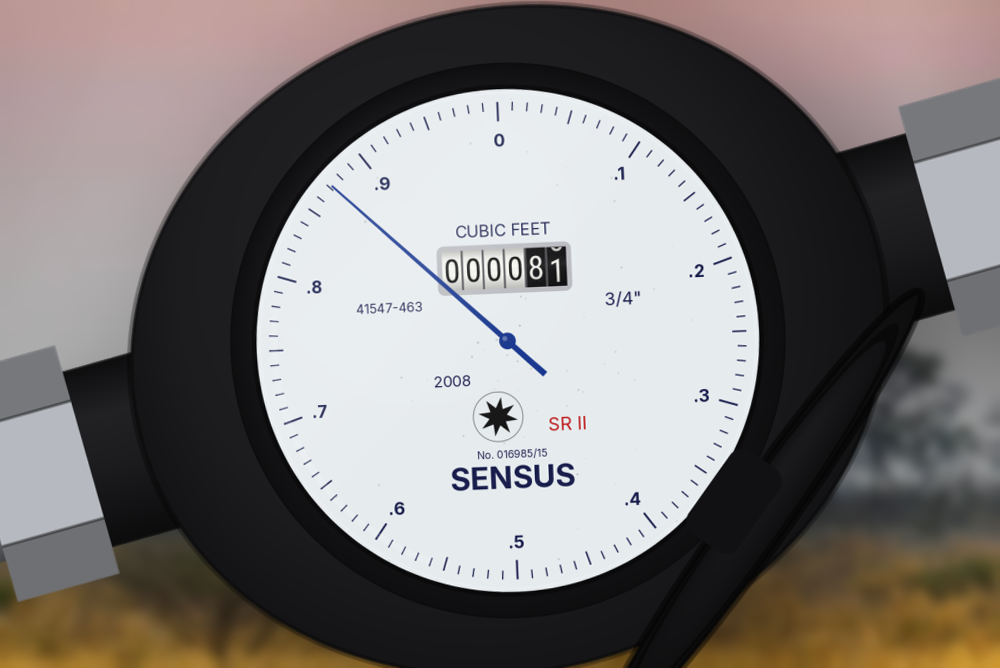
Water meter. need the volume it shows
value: 80.87 ft³
